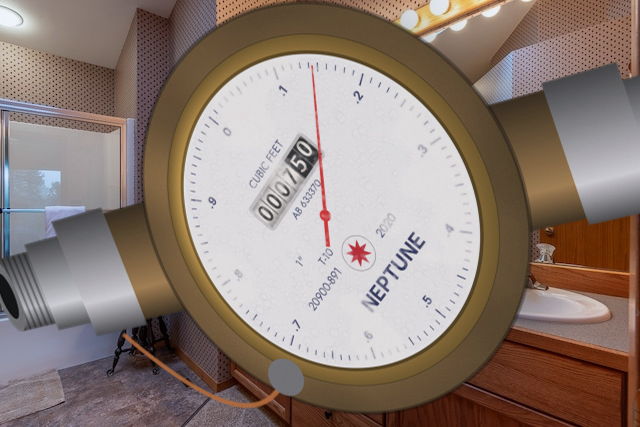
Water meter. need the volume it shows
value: 750.14 ft³
